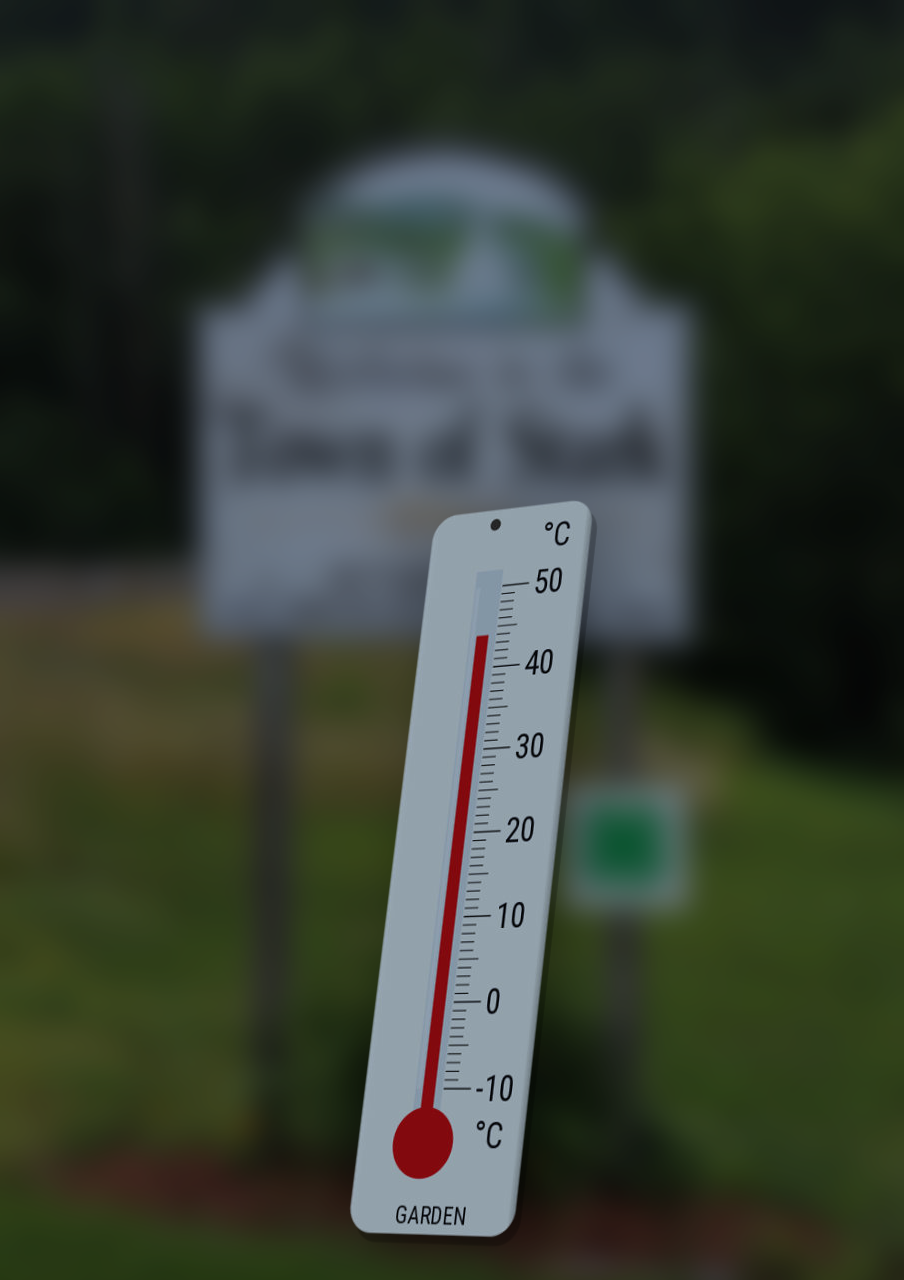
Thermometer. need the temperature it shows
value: 44 °C
